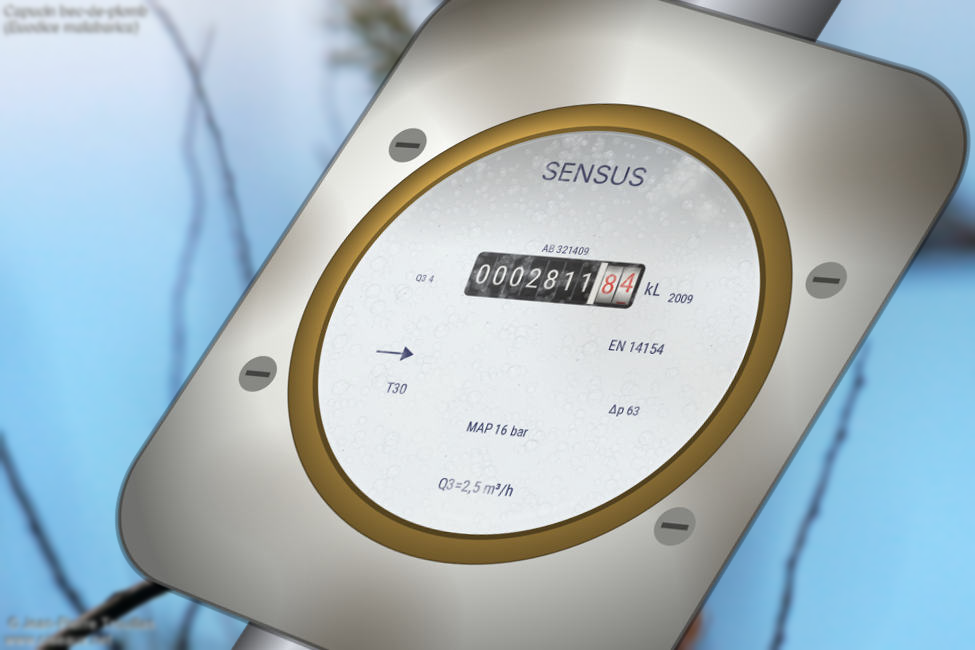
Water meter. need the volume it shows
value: 2811.84 kL
